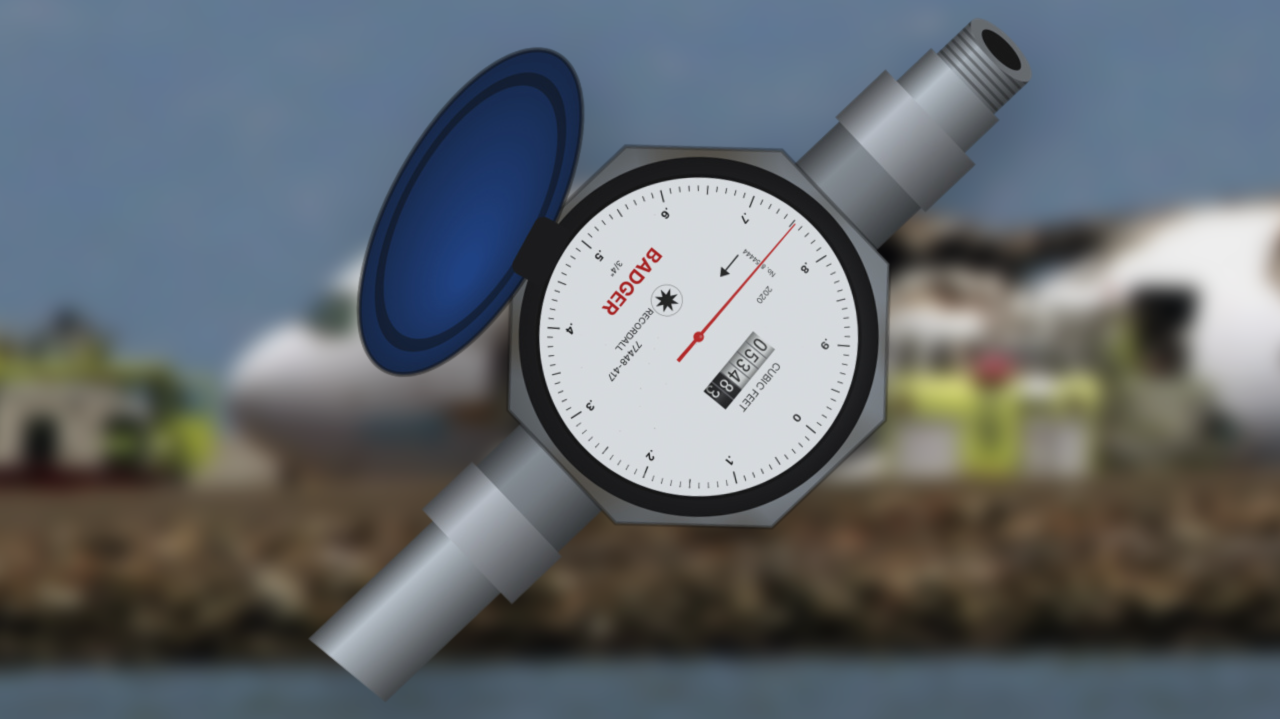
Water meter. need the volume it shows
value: 53482.75 ft³
